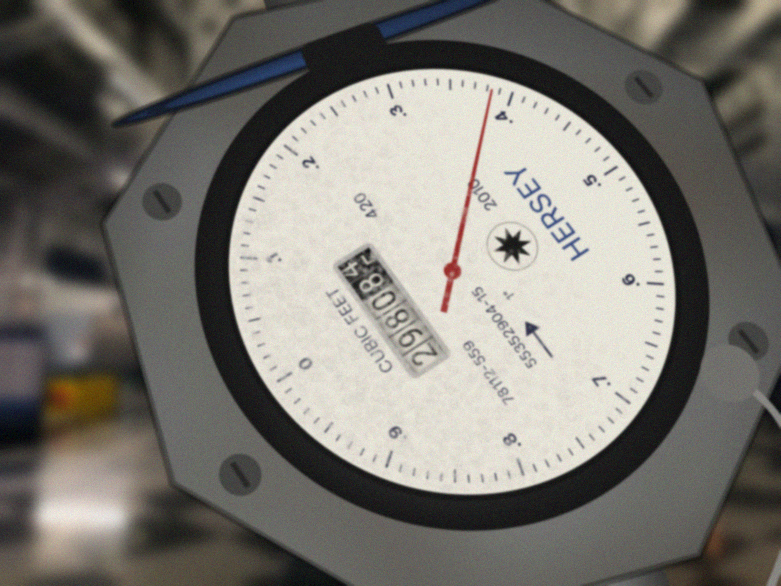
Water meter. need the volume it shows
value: 298084.38 ft³
